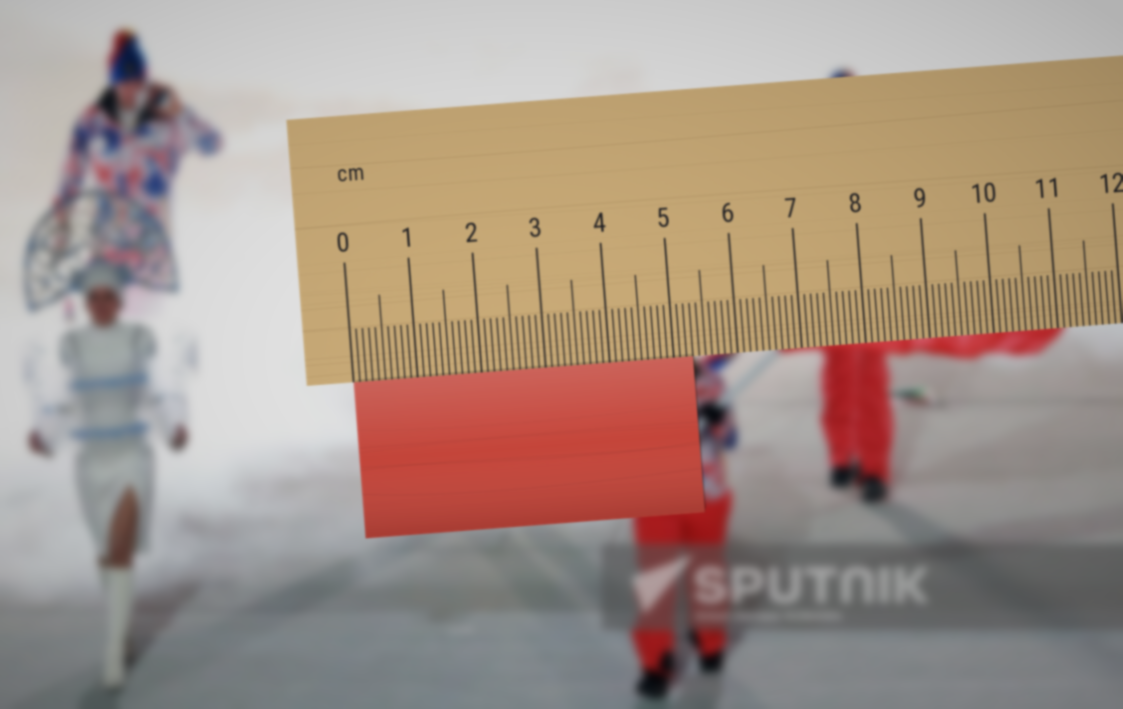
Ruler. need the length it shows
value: 5.3 cm
